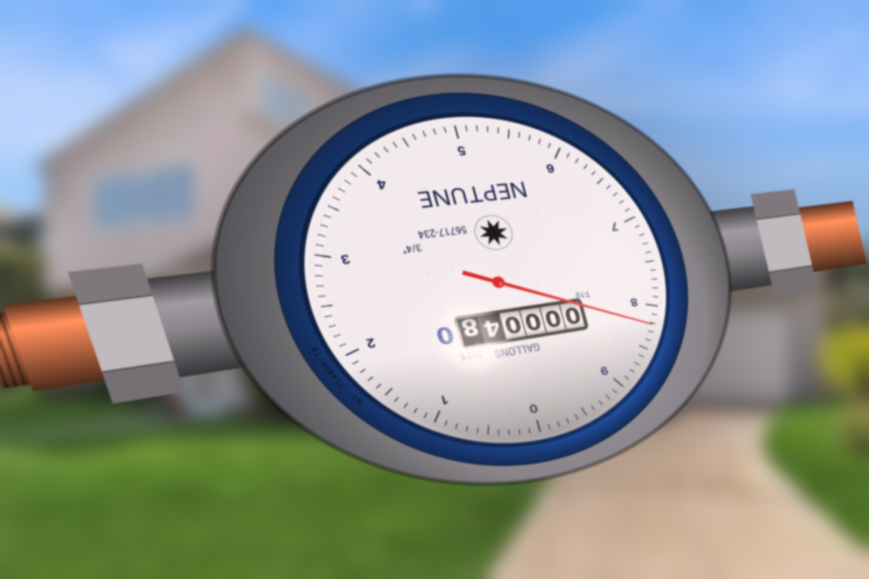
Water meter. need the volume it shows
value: 478.2 gal
